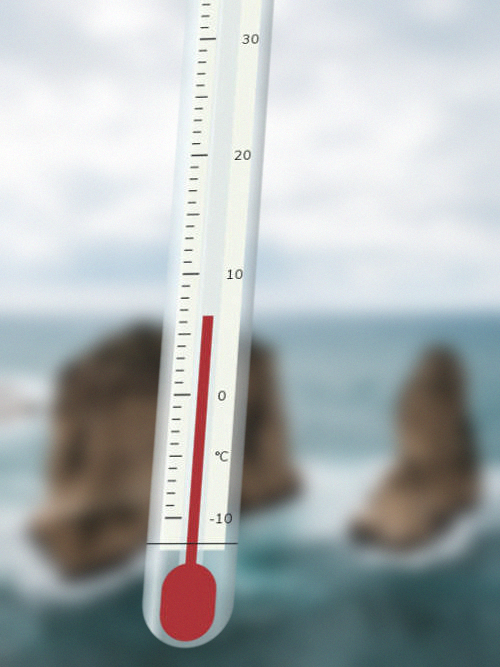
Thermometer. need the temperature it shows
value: 6.5 °C
